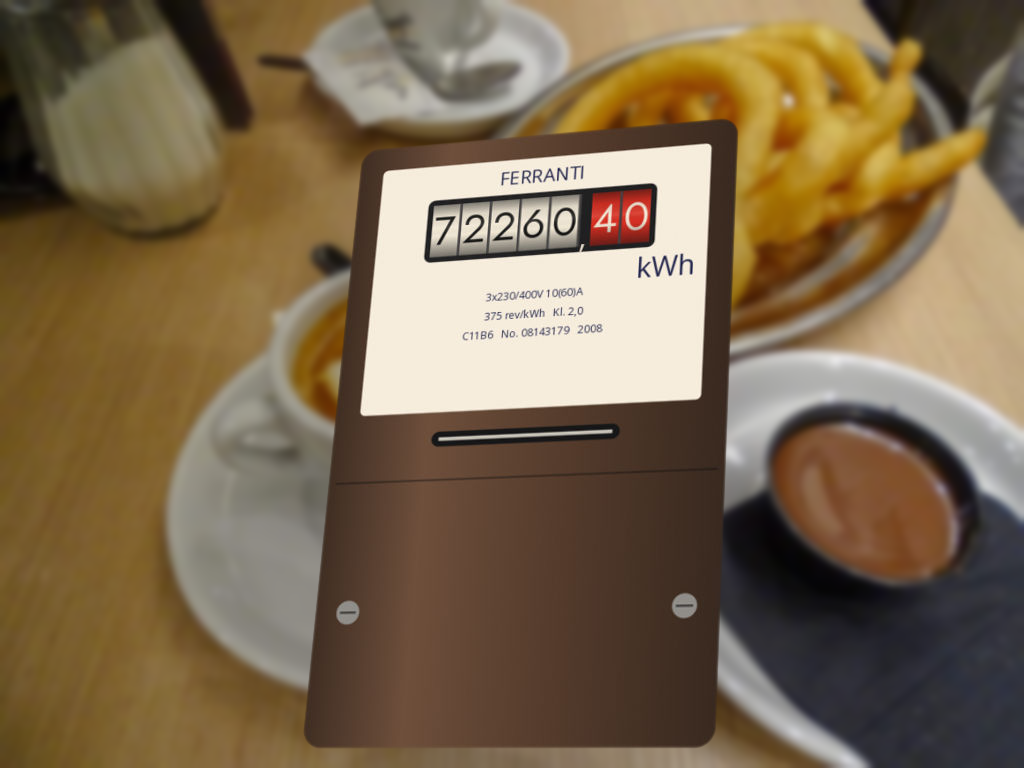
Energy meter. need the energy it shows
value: 72260.40 kWh
